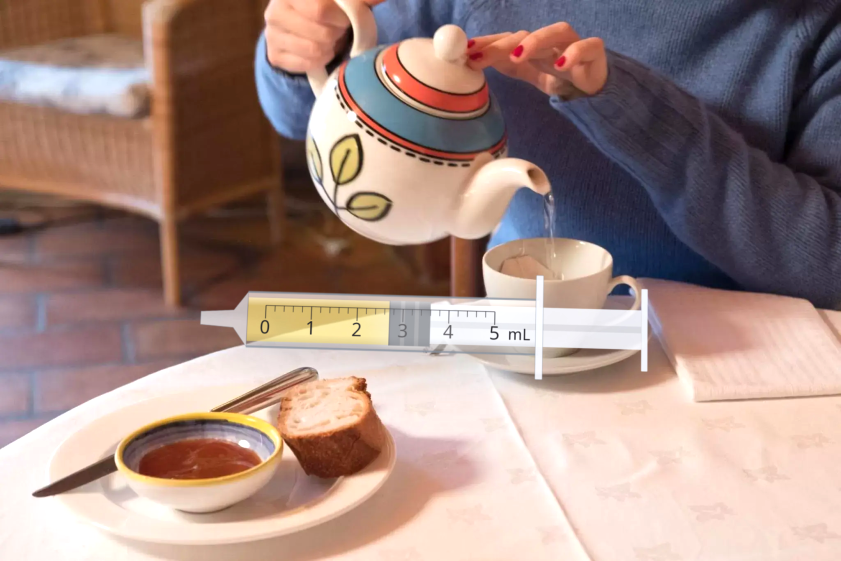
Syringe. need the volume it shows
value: 2.7 mL
